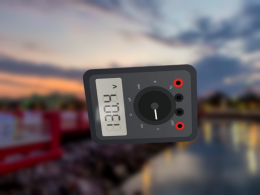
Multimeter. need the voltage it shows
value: 130.4 V
